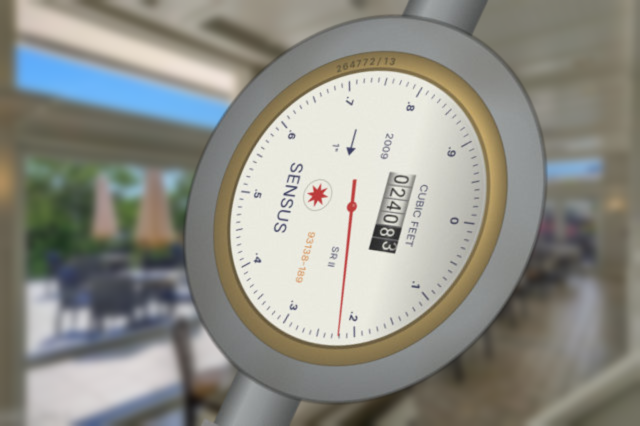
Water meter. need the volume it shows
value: 24083.22 ft³
